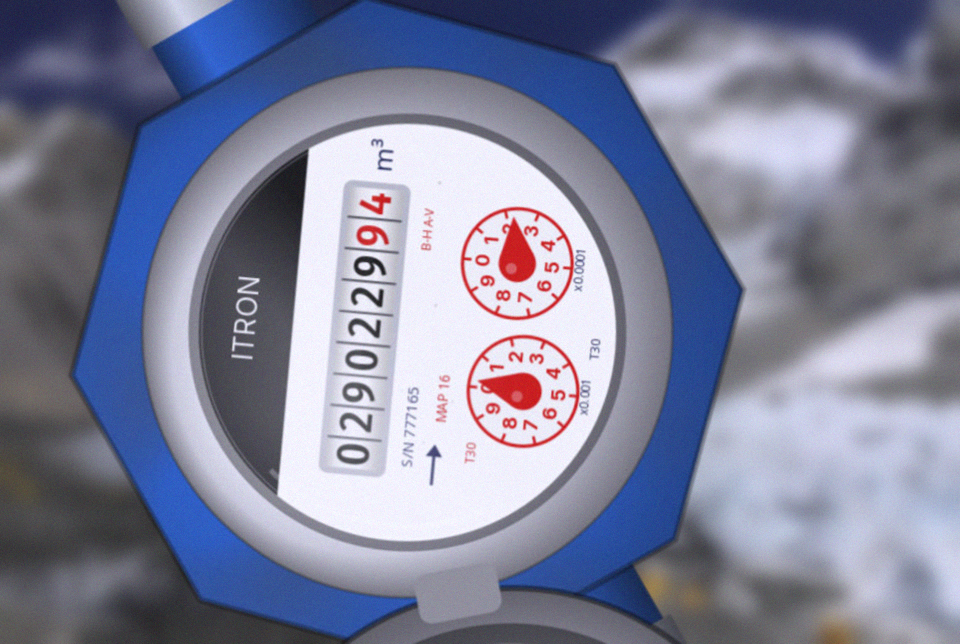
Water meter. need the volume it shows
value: 290229.9402 m³
